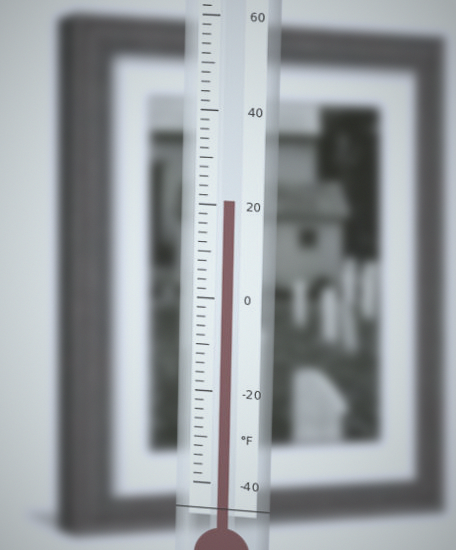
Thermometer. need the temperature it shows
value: 21 °F
